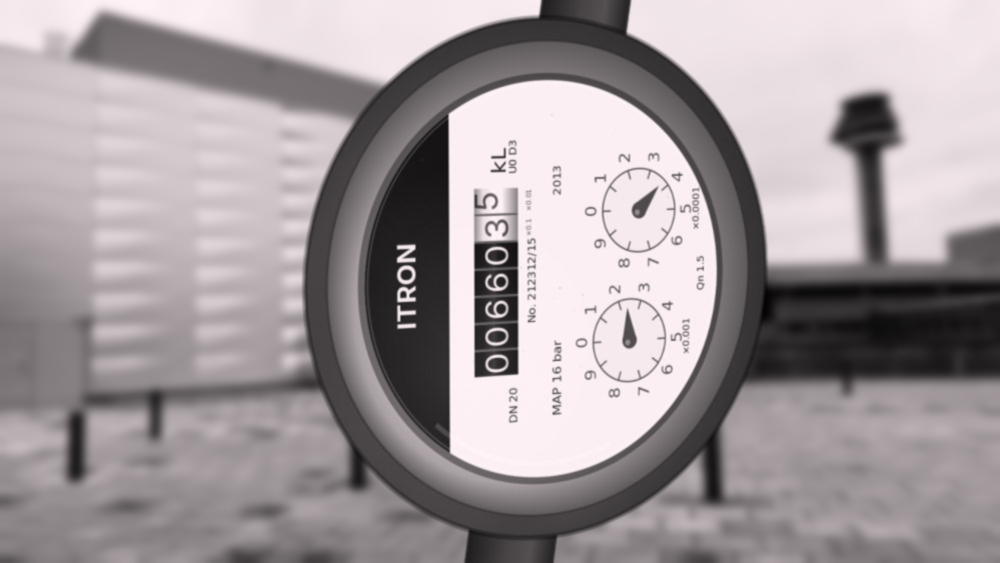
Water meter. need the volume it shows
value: 660.3523 kL
